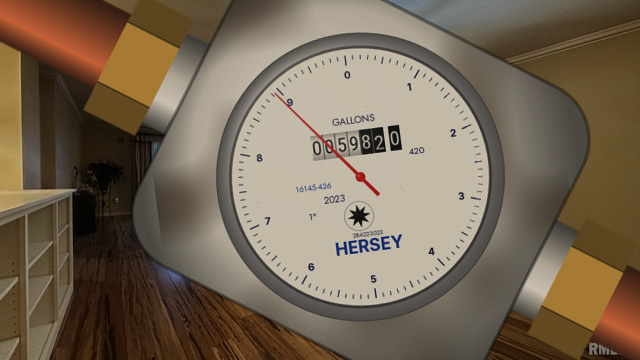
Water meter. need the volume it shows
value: 59818.9 gal
